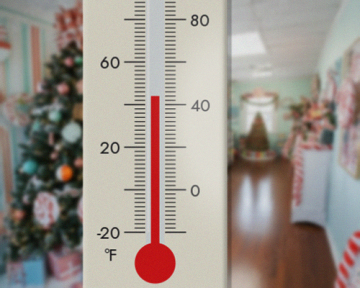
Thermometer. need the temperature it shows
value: 44 °F
